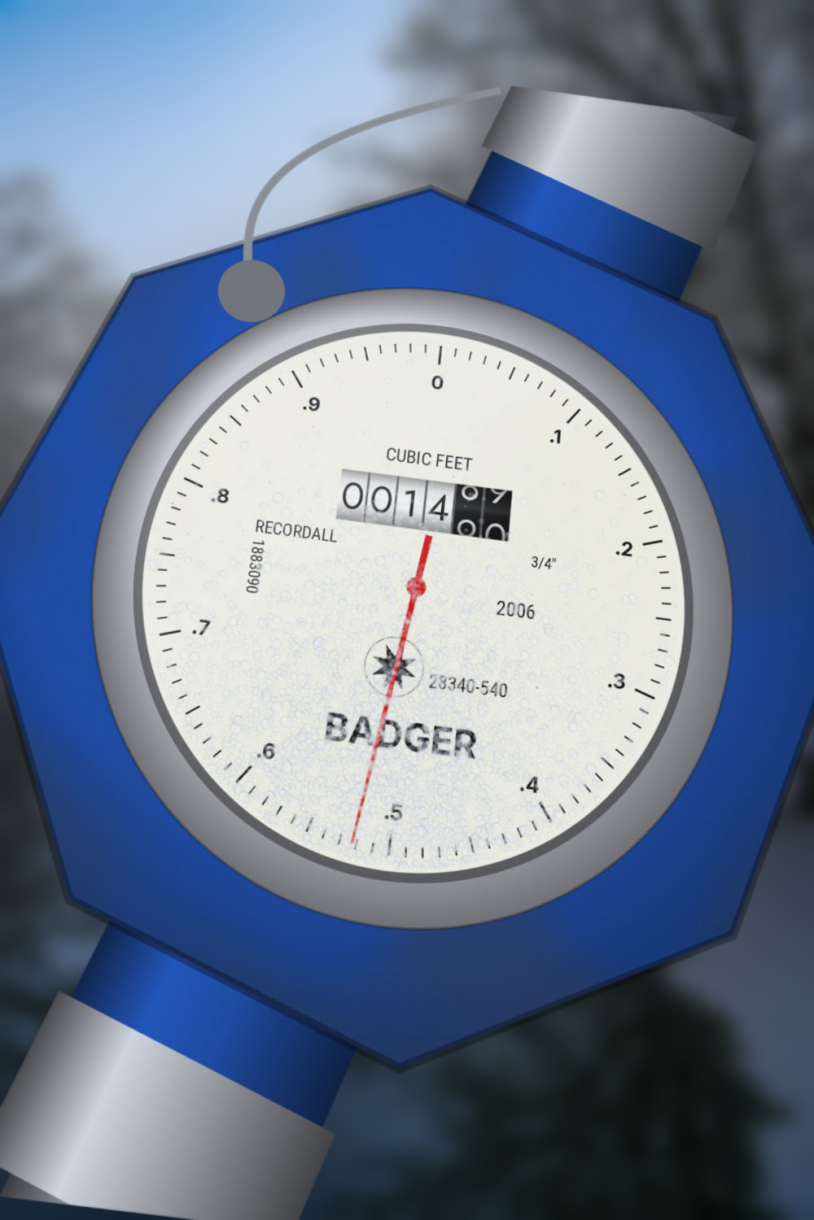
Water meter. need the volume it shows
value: 1489.52 ft³
